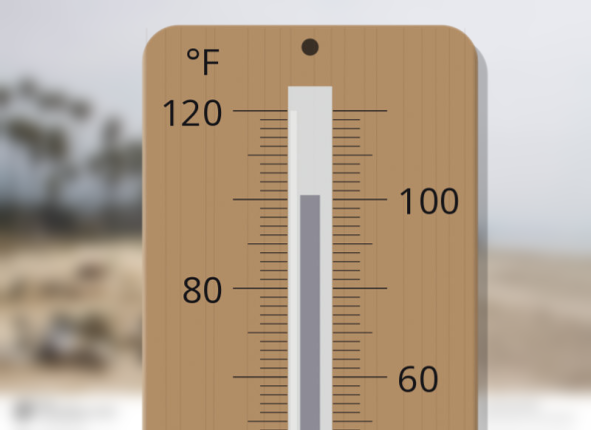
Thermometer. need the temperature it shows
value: 101 °F
